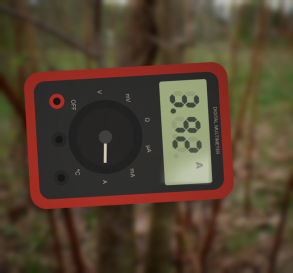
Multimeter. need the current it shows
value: 3.92 A
